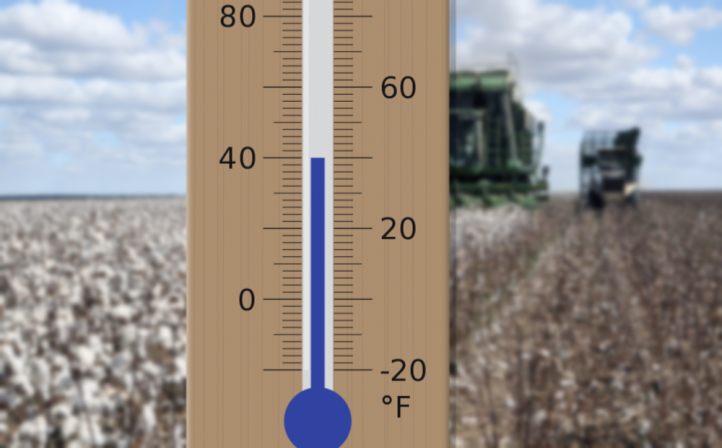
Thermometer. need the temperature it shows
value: 40 °F
